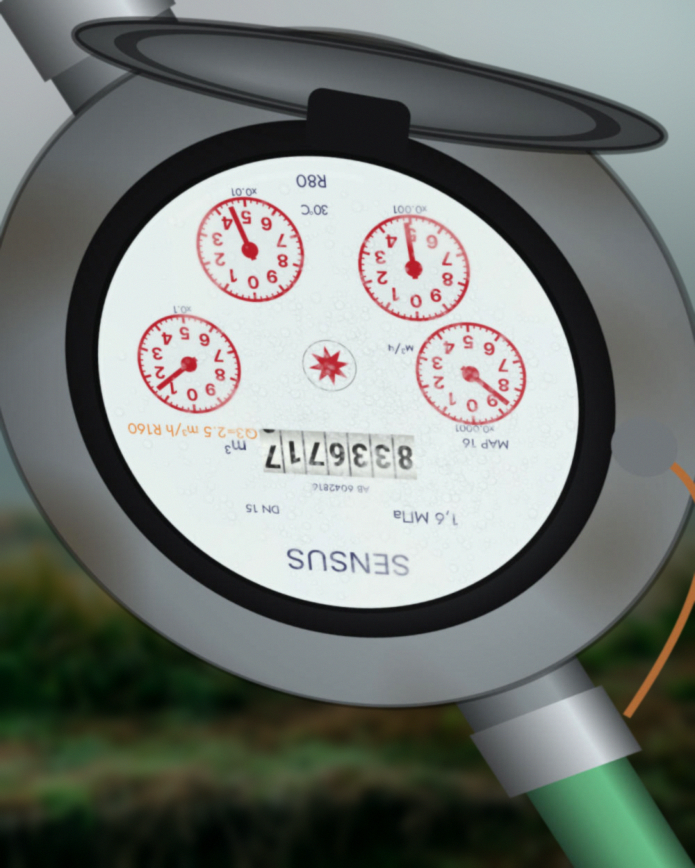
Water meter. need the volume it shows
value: 8336717.1448 m³
